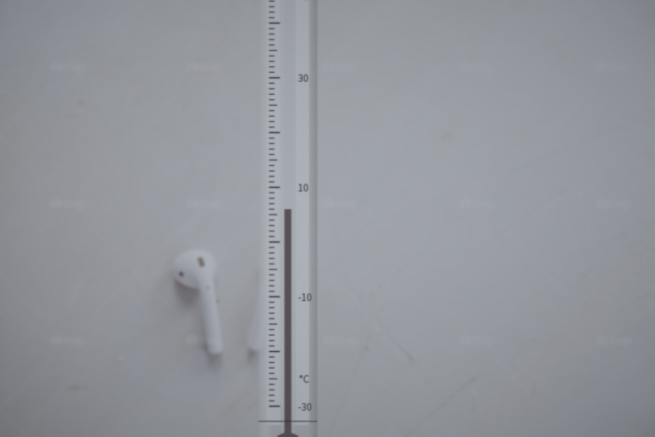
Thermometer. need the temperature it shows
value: 6 °C
